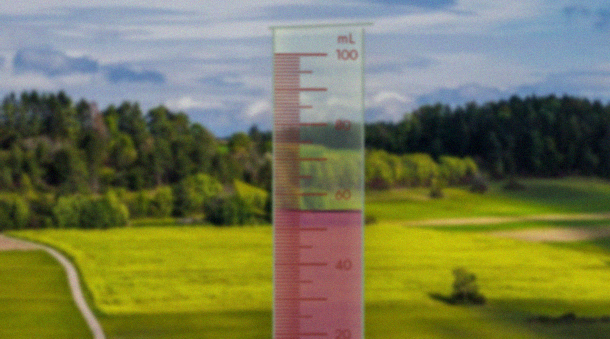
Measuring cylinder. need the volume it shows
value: 55 mL
